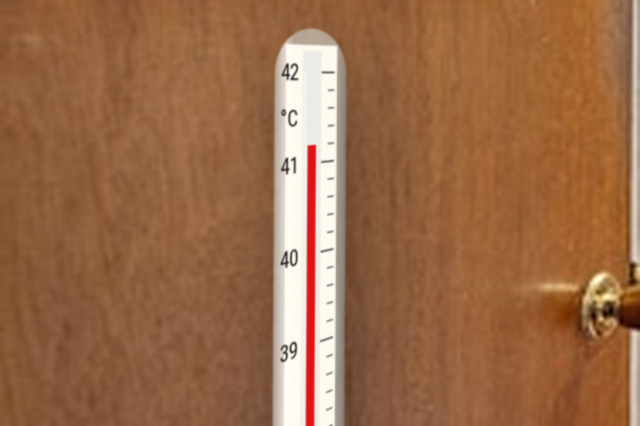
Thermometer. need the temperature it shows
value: 41.2 °C
